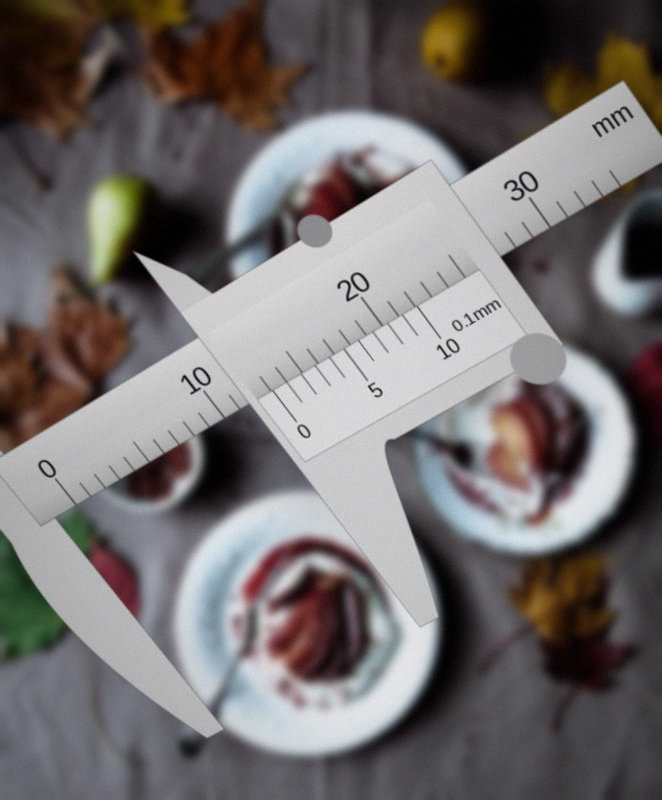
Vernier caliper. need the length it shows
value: 13.1 mm
